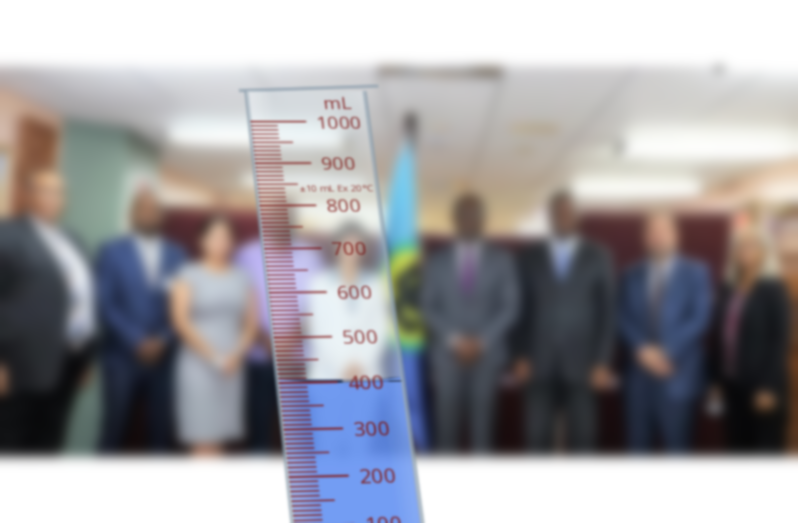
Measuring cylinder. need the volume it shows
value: 400 mL
